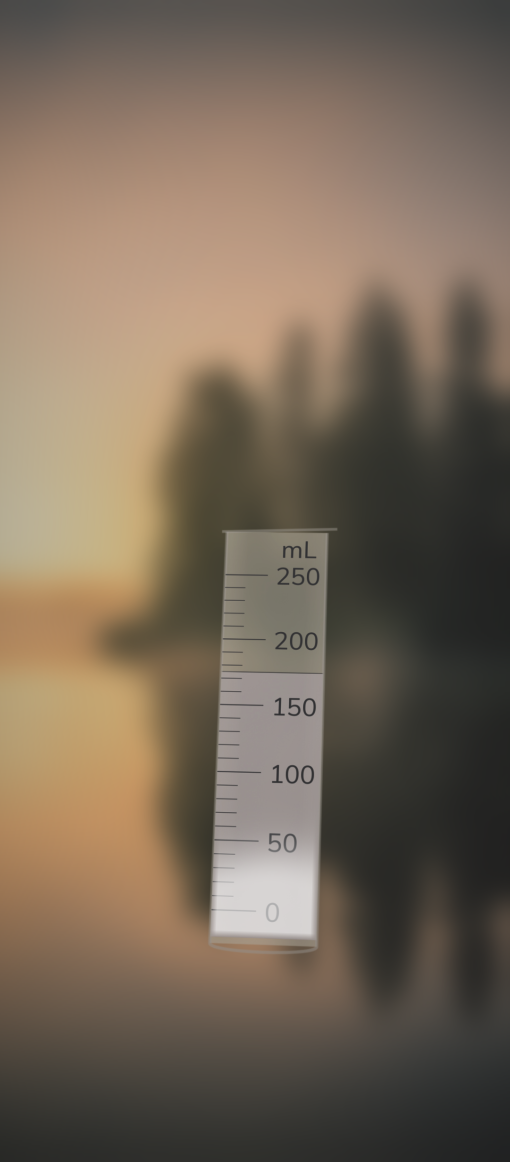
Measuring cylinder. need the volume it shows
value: 175 mL
